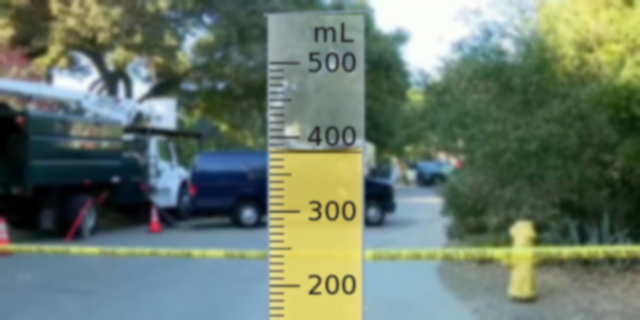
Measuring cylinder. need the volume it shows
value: 380 mL
